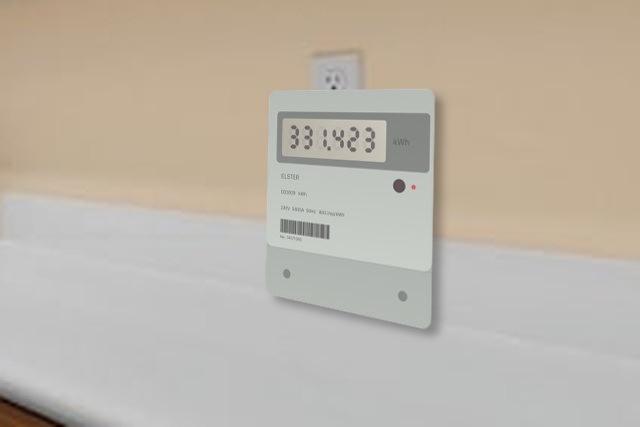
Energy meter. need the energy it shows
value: 331.423 kWh
